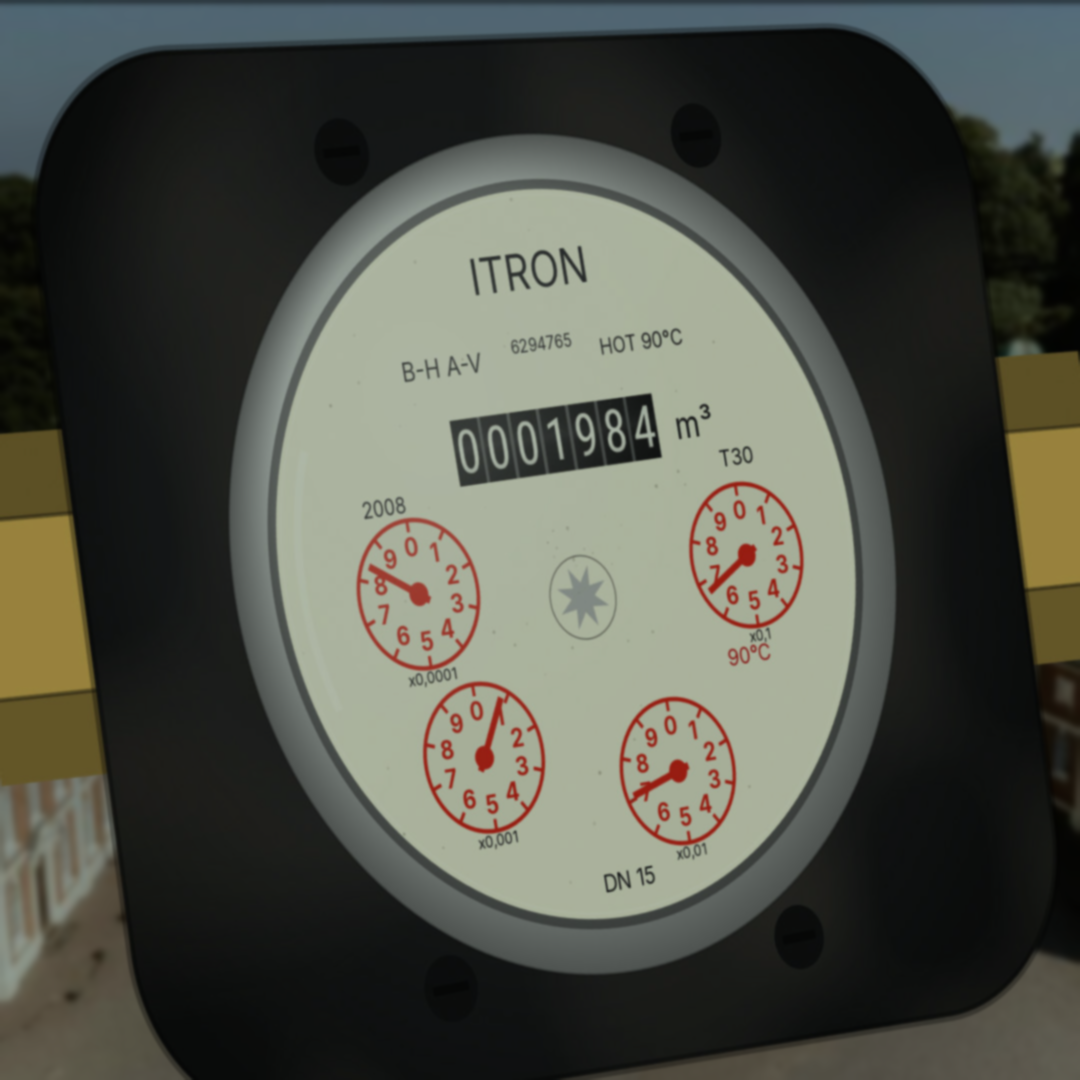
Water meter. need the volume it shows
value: 1984.6708 m³
